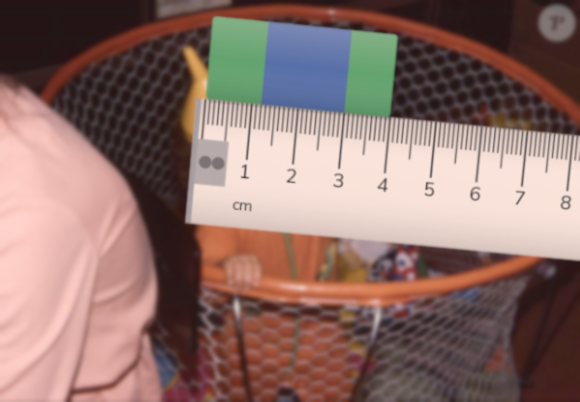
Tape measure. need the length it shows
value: 4 cm
